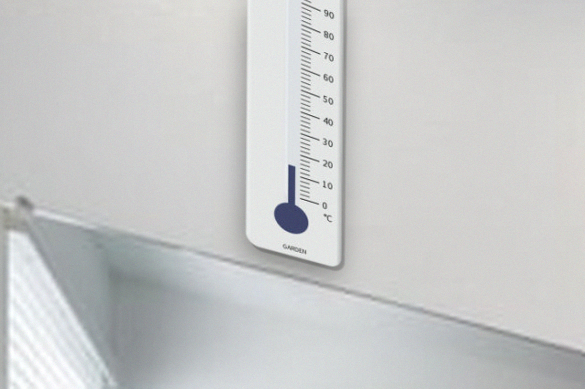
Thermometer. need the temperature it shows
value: 14 °C
